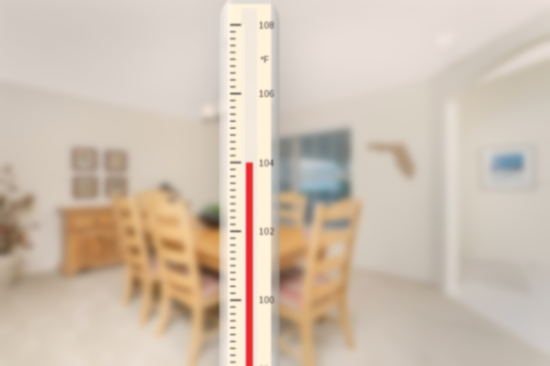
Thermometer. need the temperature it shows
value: 104 °F
